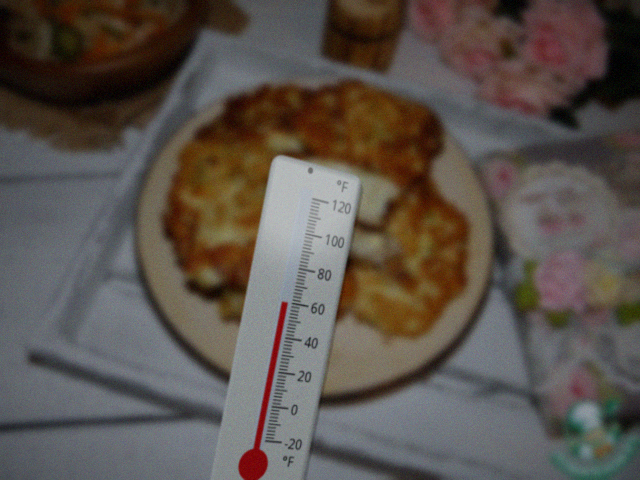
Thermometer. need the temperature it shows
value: 60 °F
